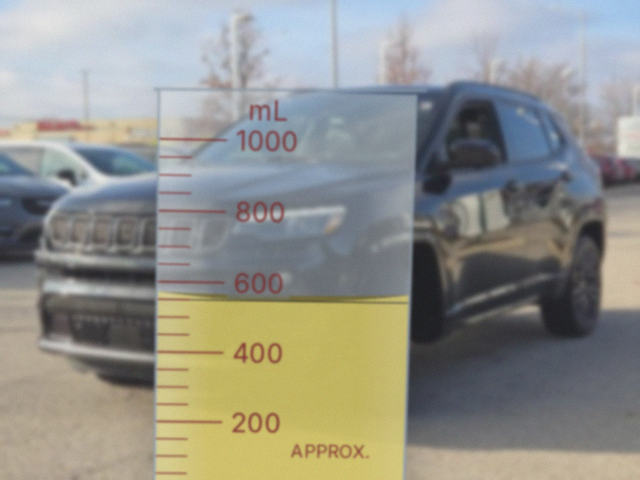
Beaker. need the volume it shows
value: 550 mL
